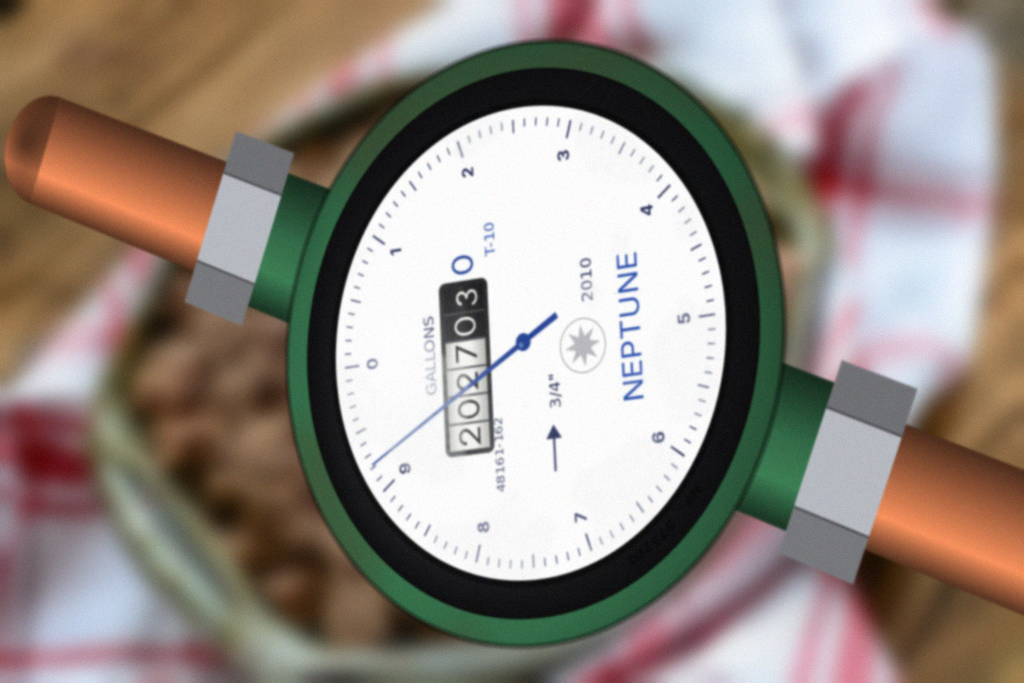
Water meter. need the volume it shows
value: 2027029.2 gal
